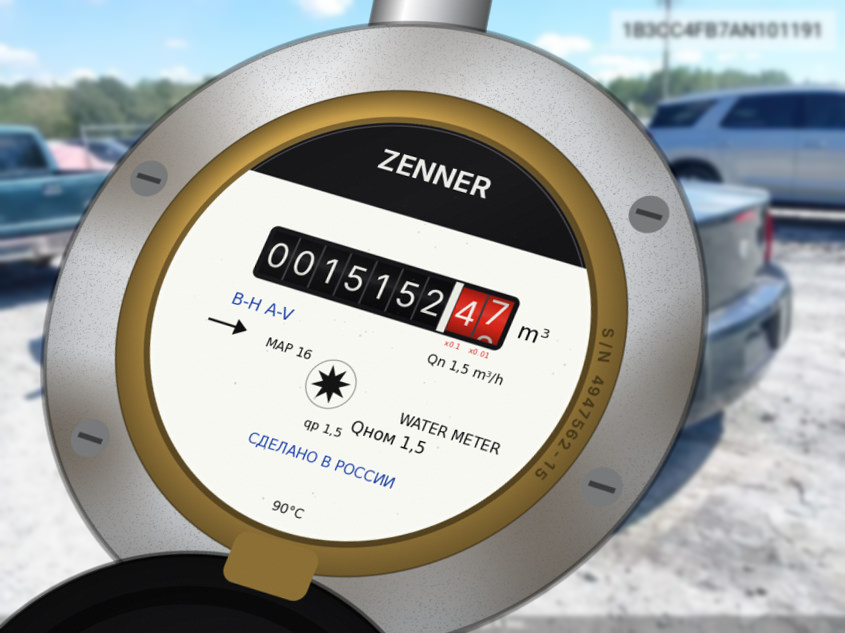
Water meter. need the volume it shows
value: 15152.47 m³
